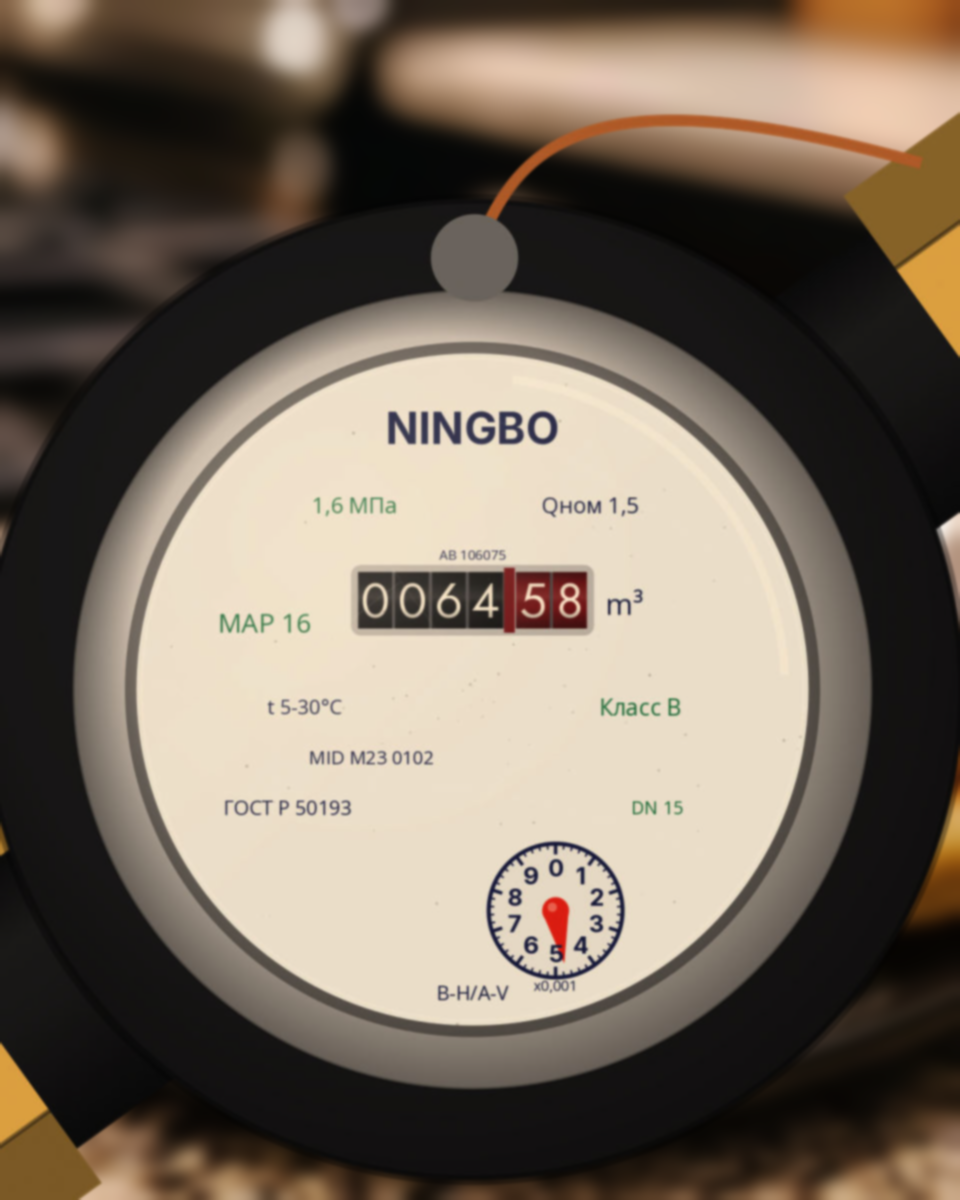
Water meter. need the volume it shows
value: 64.584 m³
